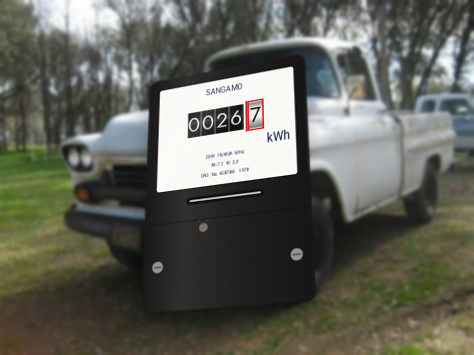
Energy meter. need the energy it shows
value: 26.7 kWh
